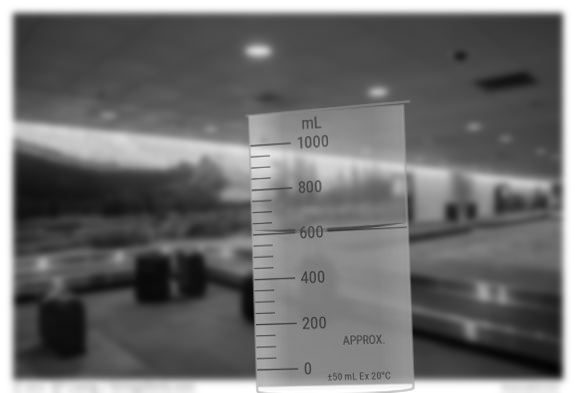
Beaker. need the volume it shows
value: 600 mL
